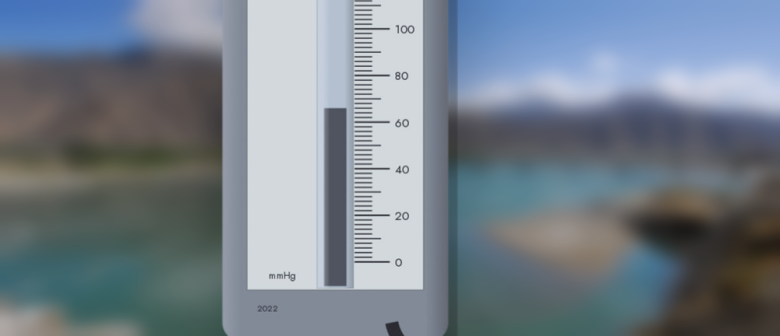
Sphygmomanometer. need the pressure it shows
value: 66 mmHg
